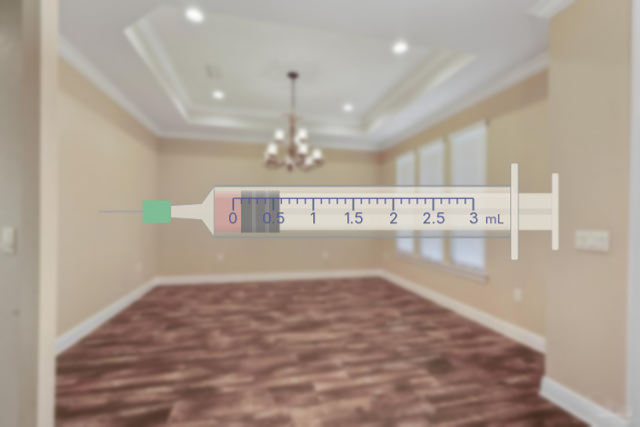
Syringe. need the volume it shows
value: 0.1 mL
